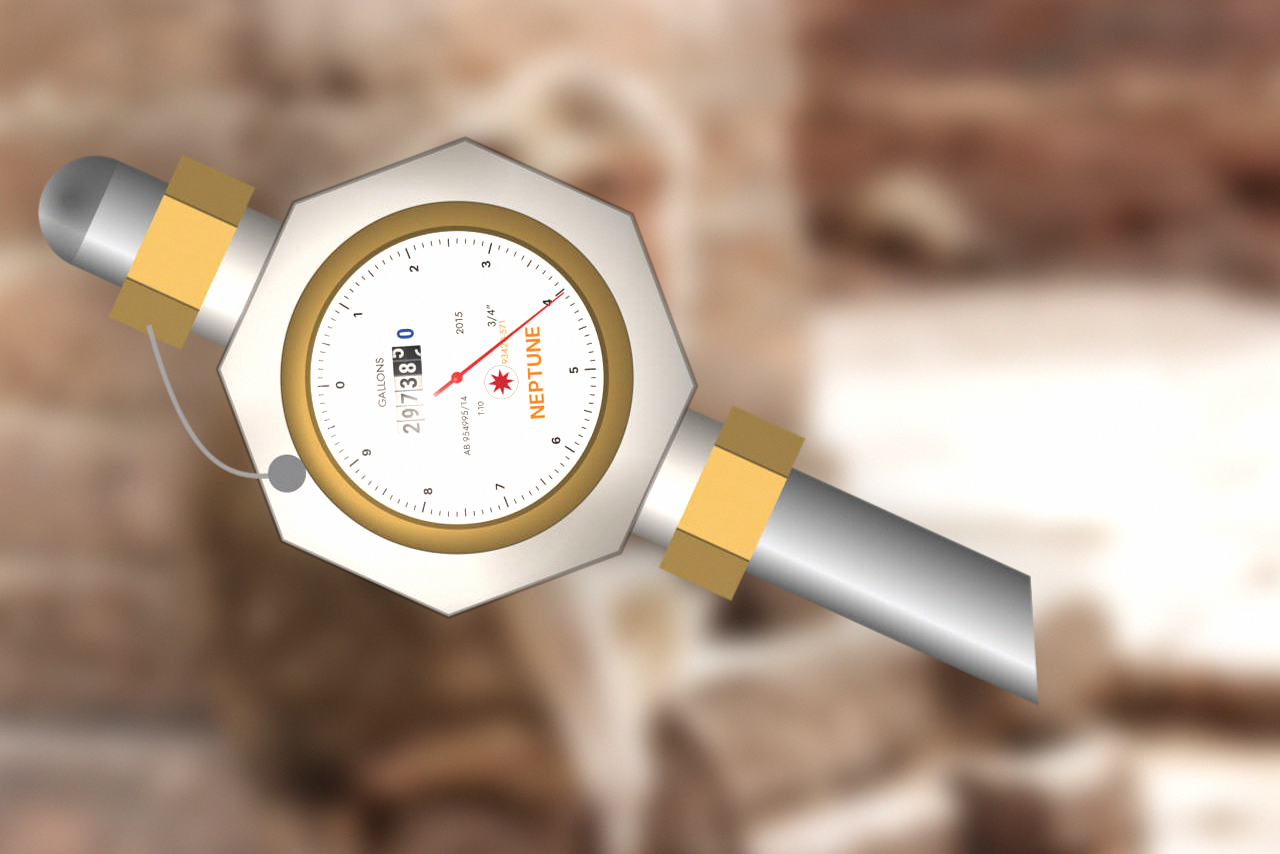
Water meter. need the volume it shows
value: 2973854.0 gal
